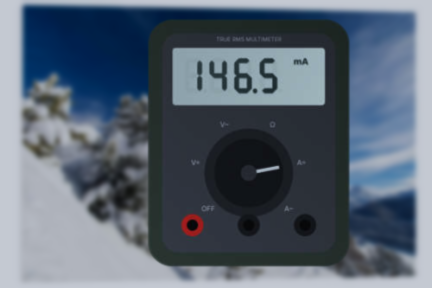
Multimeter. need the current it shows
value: 146.5 mA
